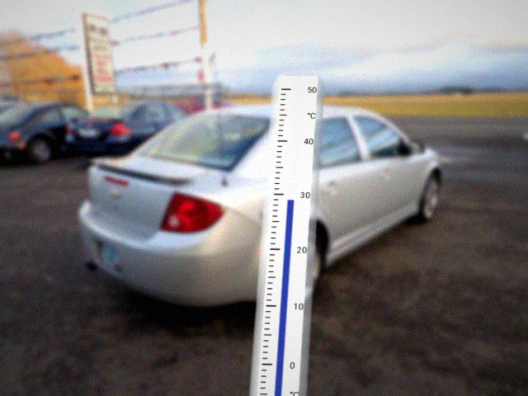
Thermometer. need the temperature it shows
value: 29 °C
